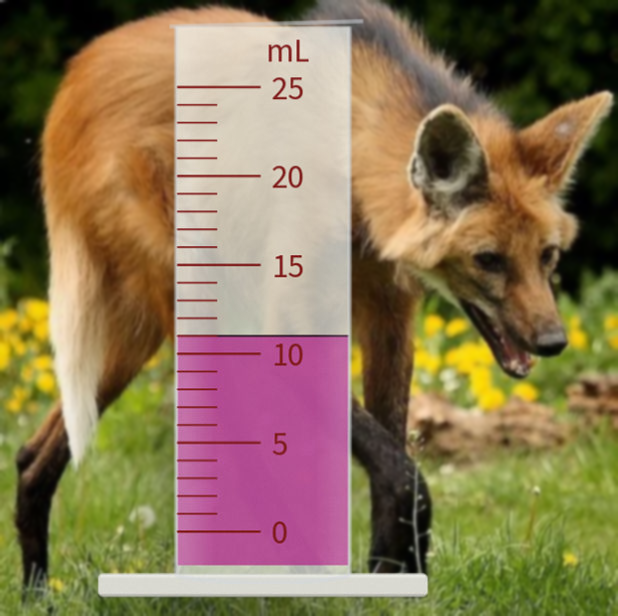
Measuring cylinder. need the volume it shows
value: 11 mL
